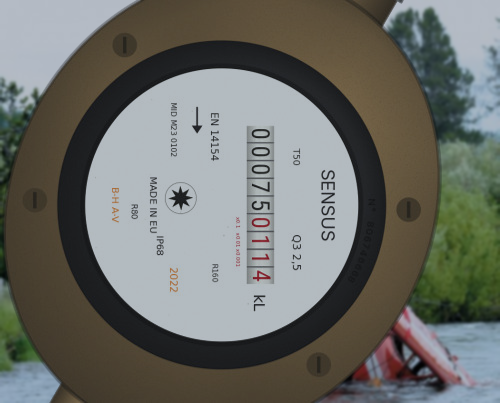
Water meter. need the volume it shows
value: 75.0114 kL
